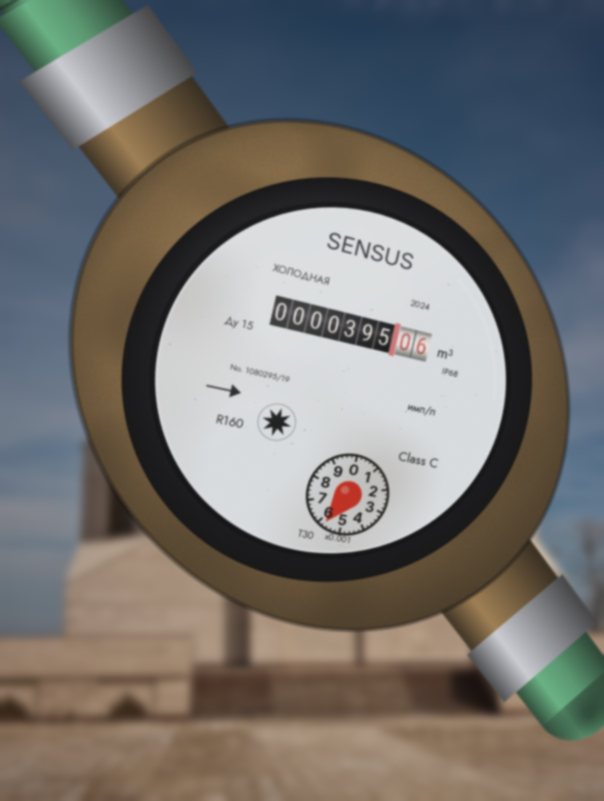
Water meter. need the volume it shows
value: 395.065 m³
